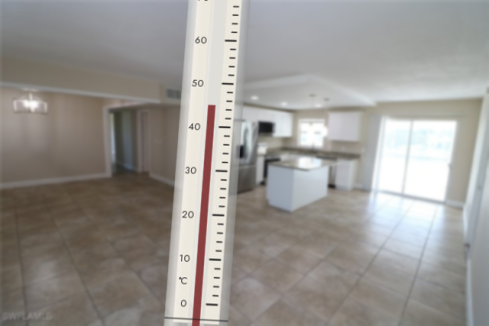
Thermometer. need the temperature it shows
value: 45 °C
